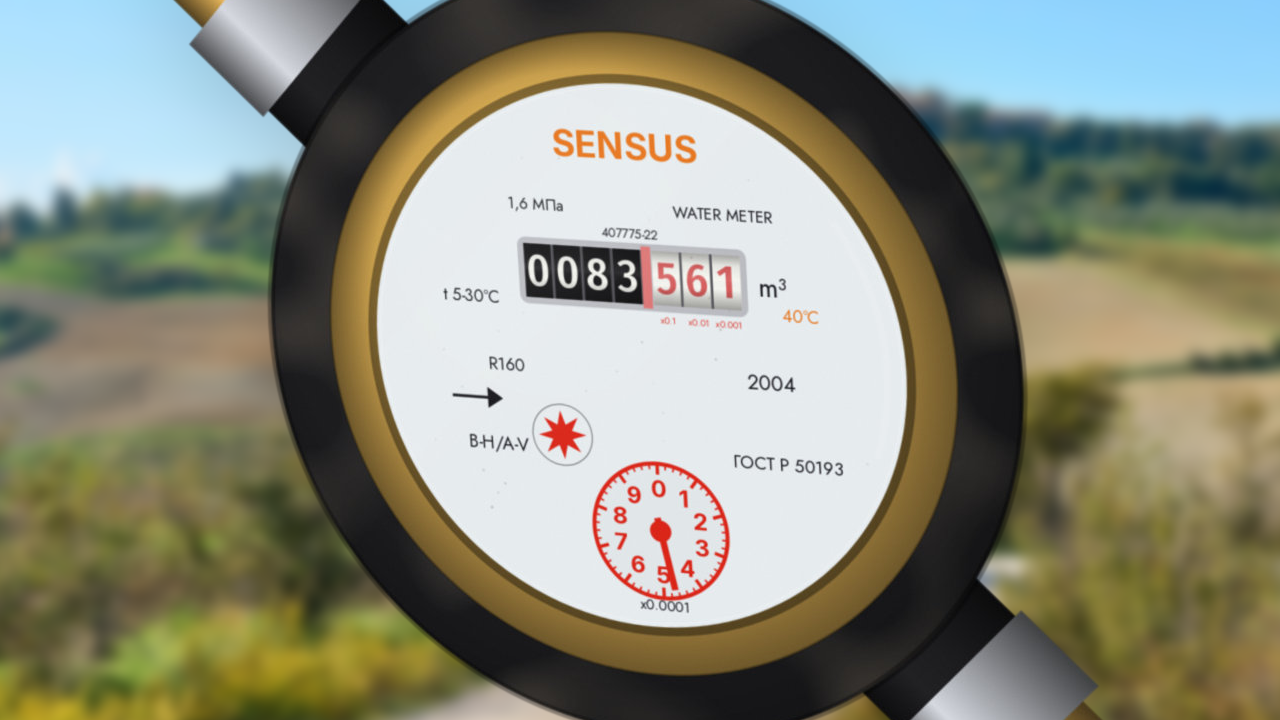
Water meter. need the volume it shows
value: 83.5614 m³
